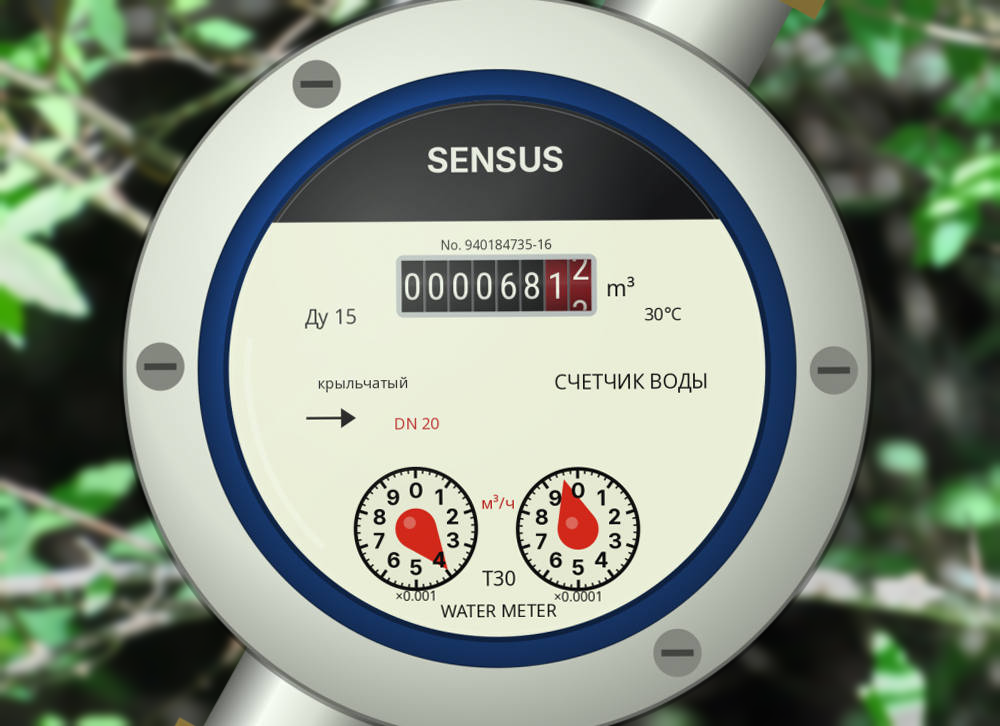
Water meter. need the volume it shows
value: 68.1239 m³
